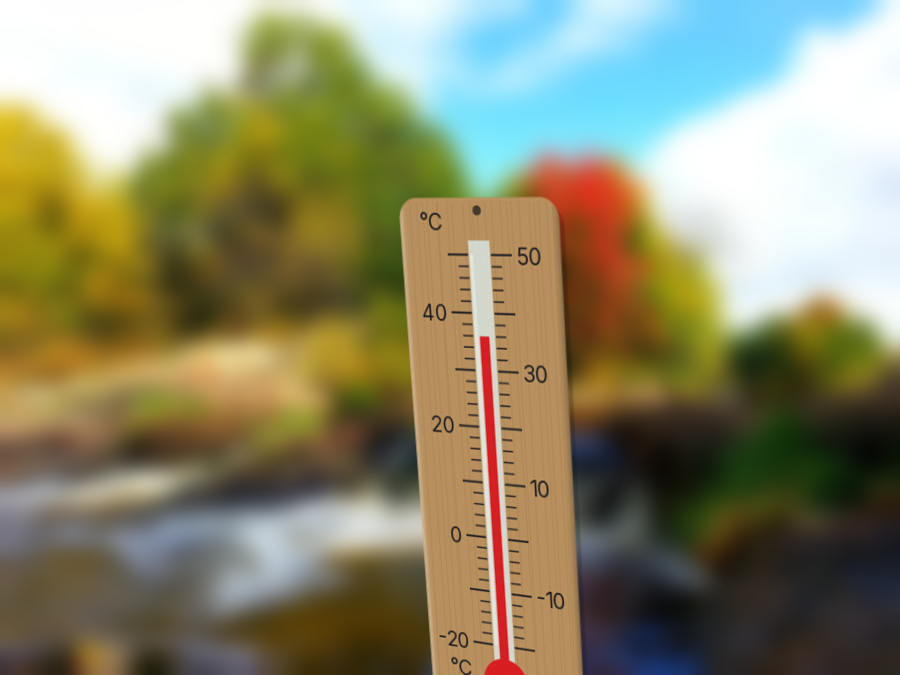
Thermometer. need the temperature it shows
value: 36 °C
